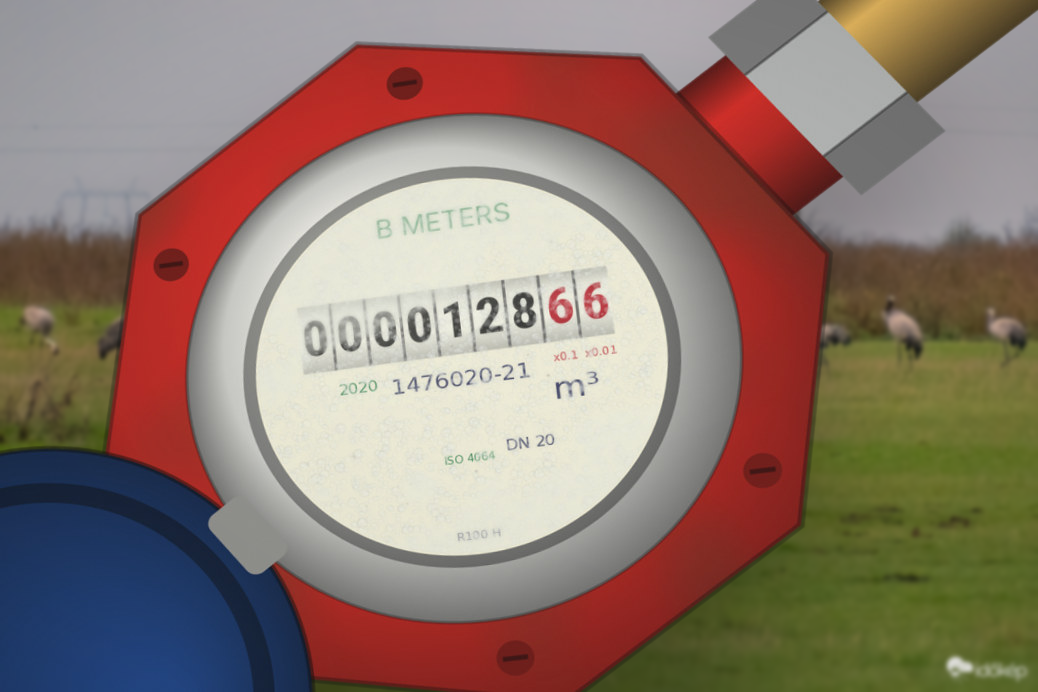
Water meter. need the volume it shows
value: 128.66 m³
